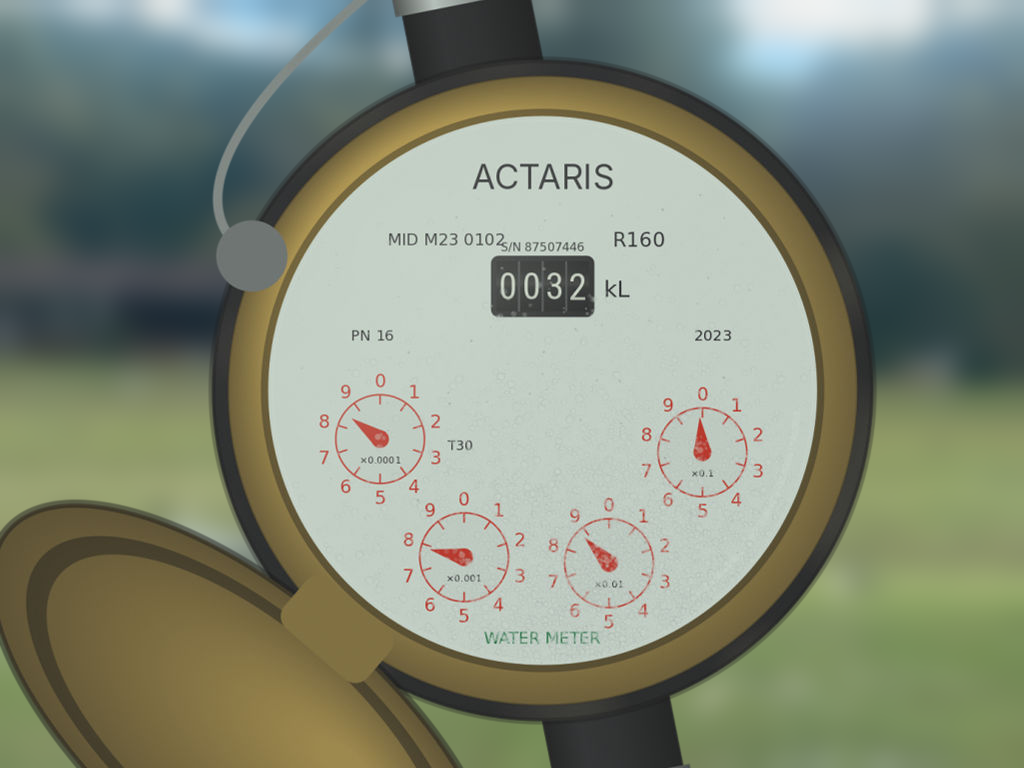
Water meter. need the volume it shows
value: 31.9878 kL
